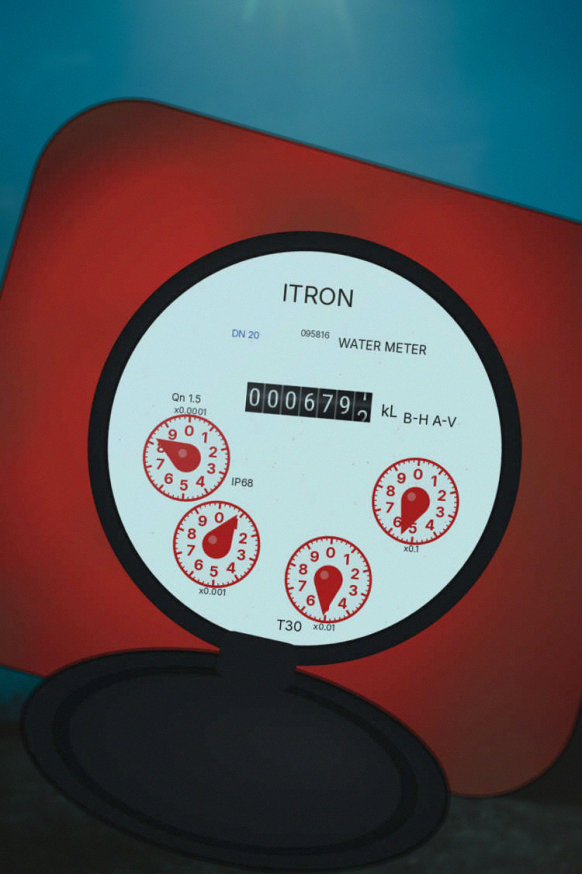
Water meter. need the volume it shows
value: 6791.5508 kL
